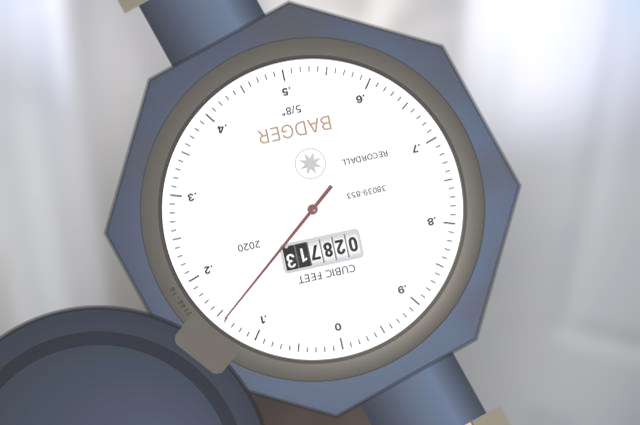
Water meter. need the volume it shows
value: 28713.14 ft³
